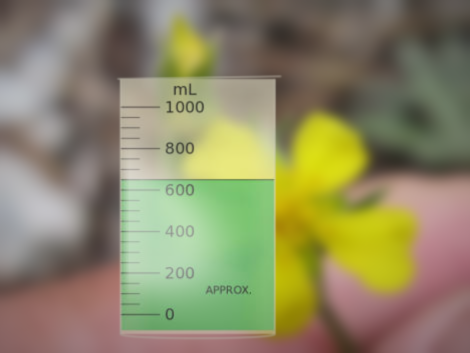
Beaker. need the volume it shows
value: 650 mL
